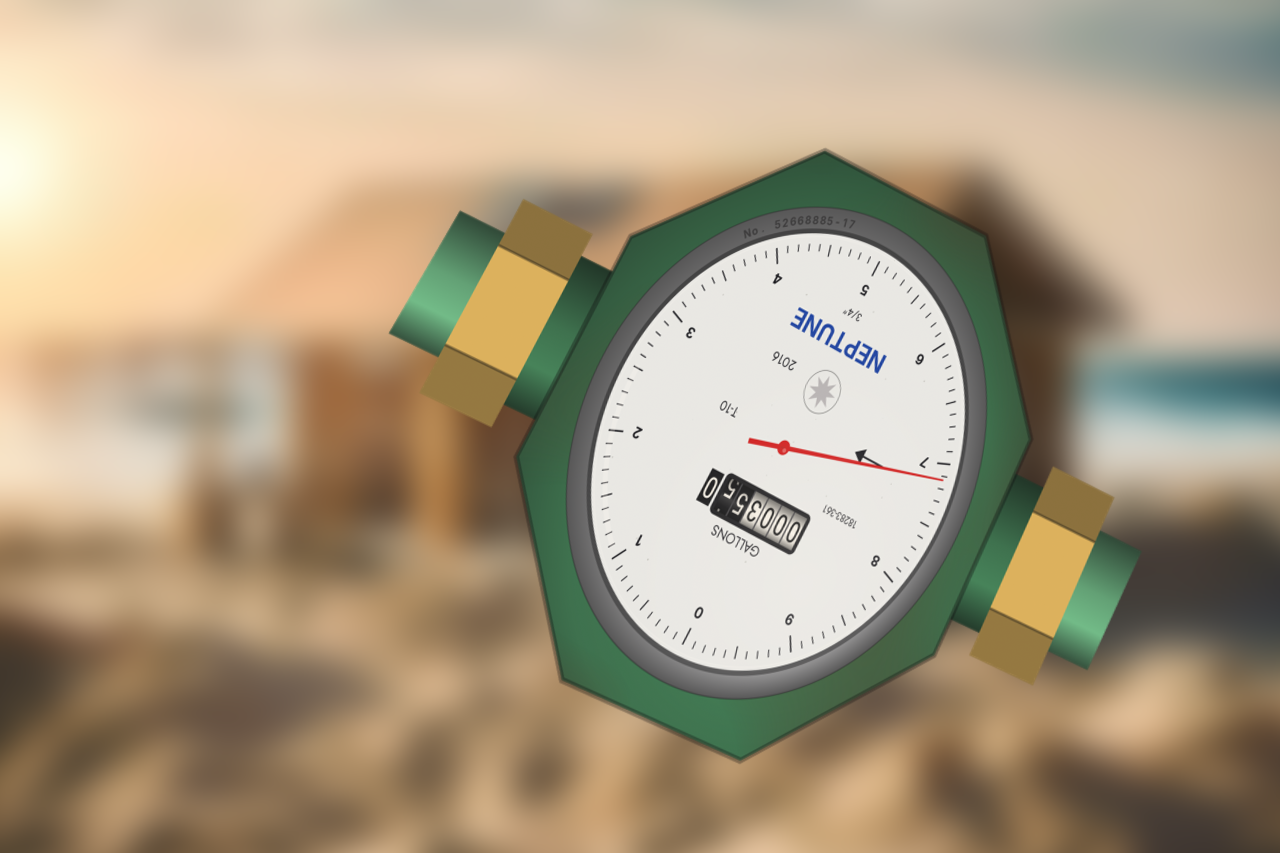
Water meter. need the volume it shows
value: 3547.1 gal
